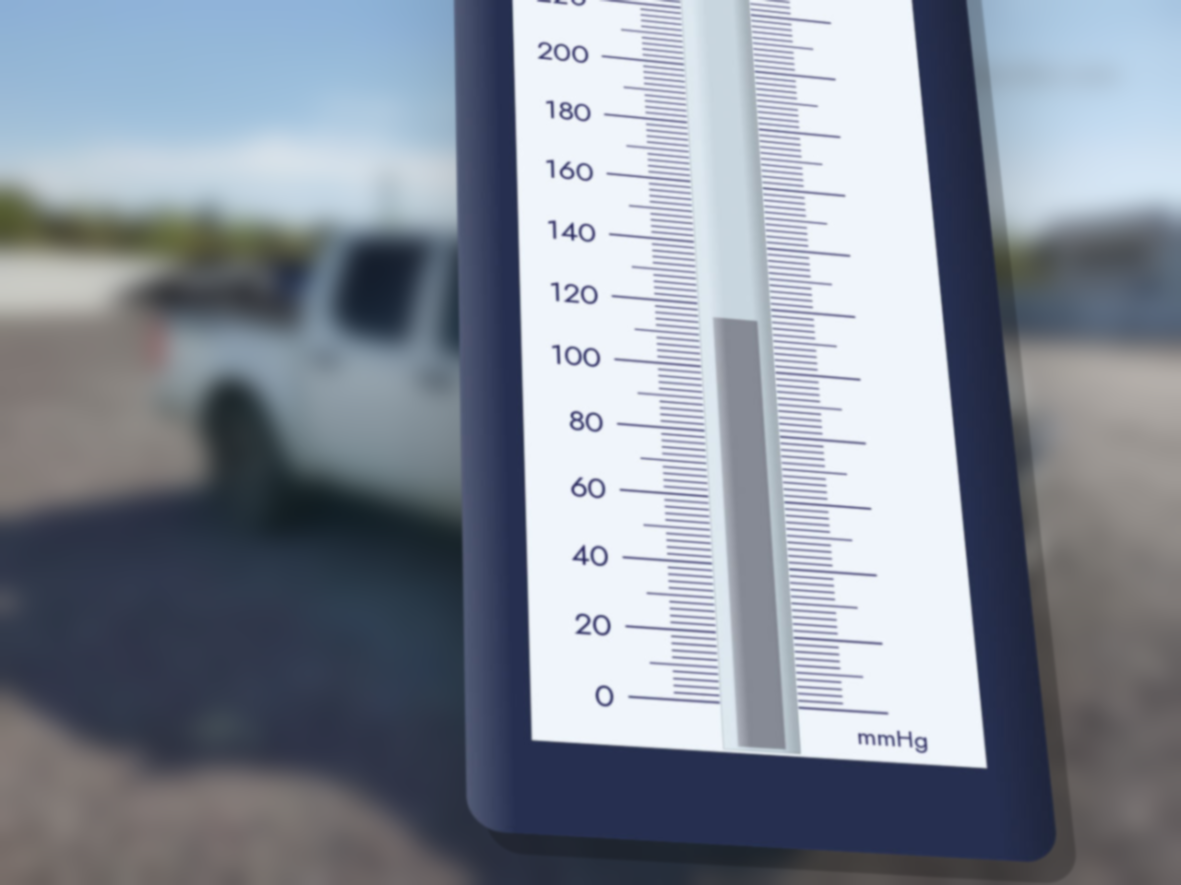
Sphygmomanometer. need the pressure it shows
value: 116 mmHg
